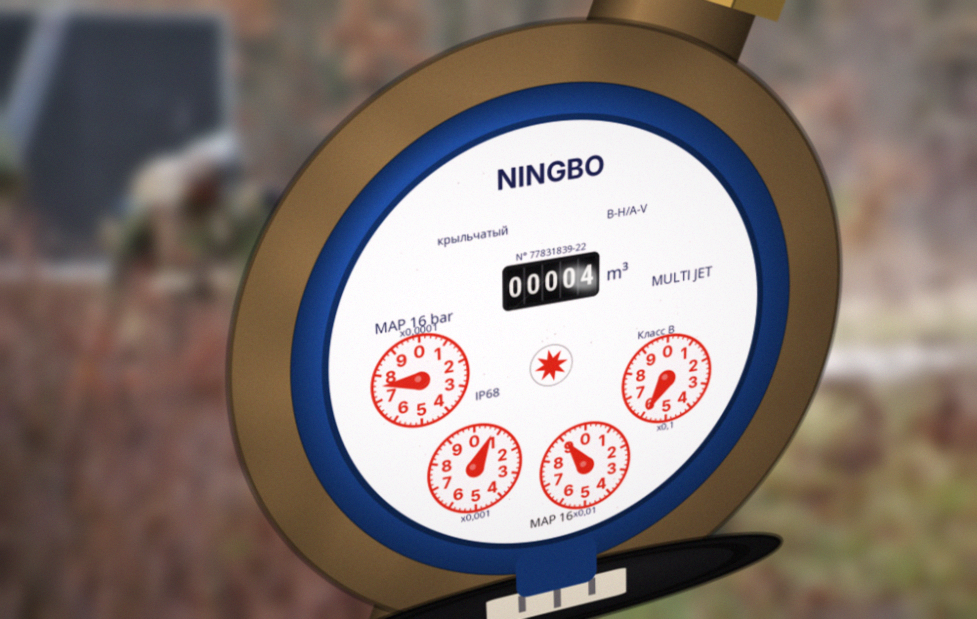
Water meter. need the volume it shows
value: 4.5907 m³
